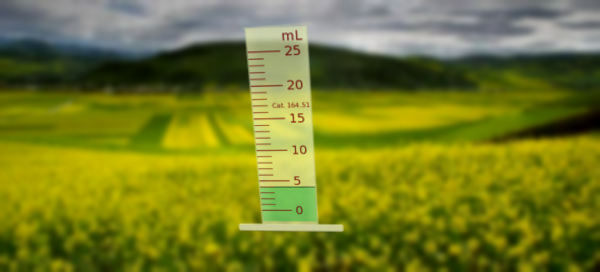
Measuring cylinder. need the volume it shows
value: 4 mL
